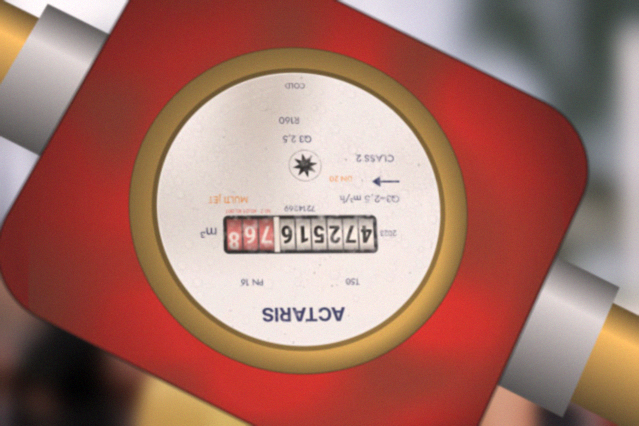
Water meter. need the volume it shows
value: 472516.768 m³
